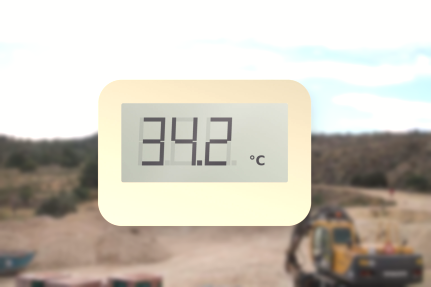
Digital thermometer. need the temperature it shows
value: 34.2 °C
